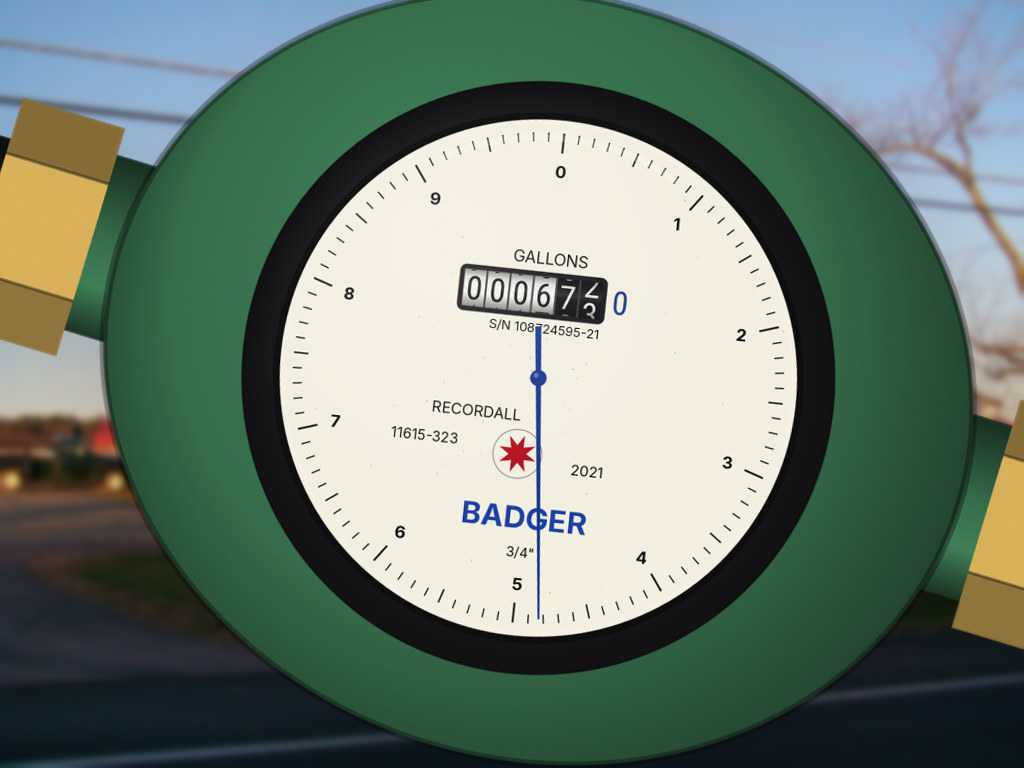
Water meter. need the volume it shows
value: 6724.8 gal
